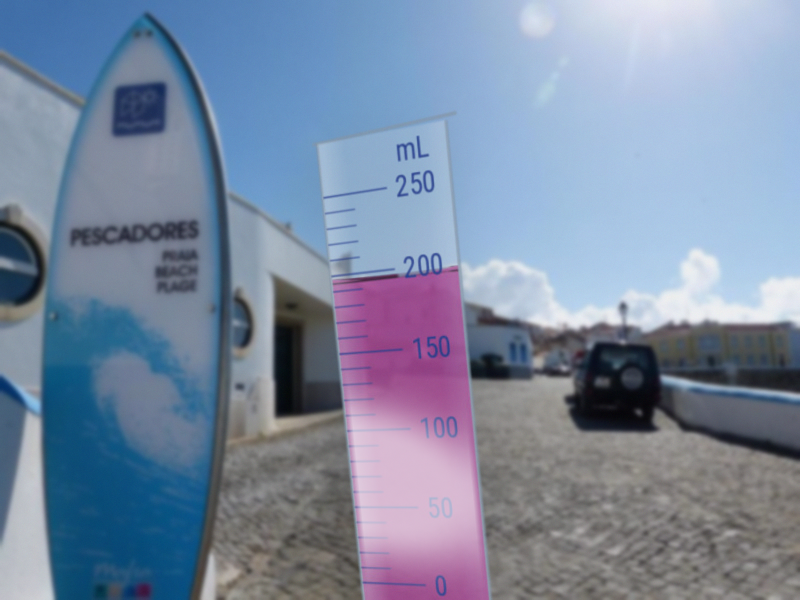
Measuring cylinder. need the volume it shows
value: 195 mL
